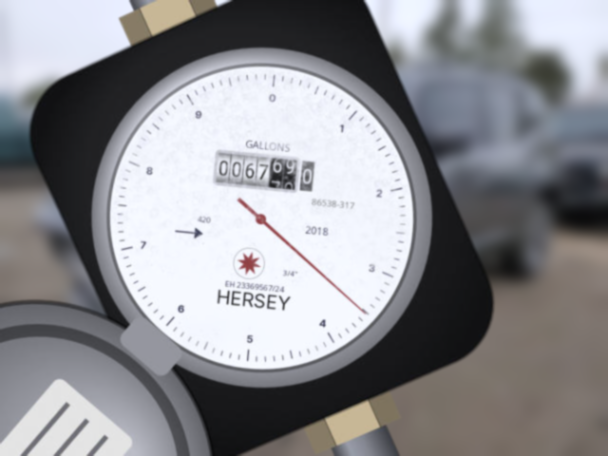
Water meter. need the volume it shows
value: 67693.5 gal
